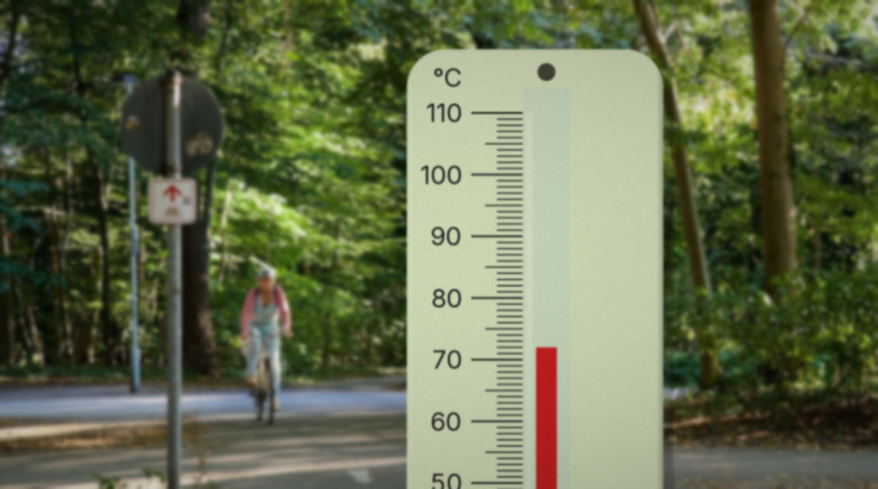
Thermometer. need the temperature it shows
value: 72 °C
